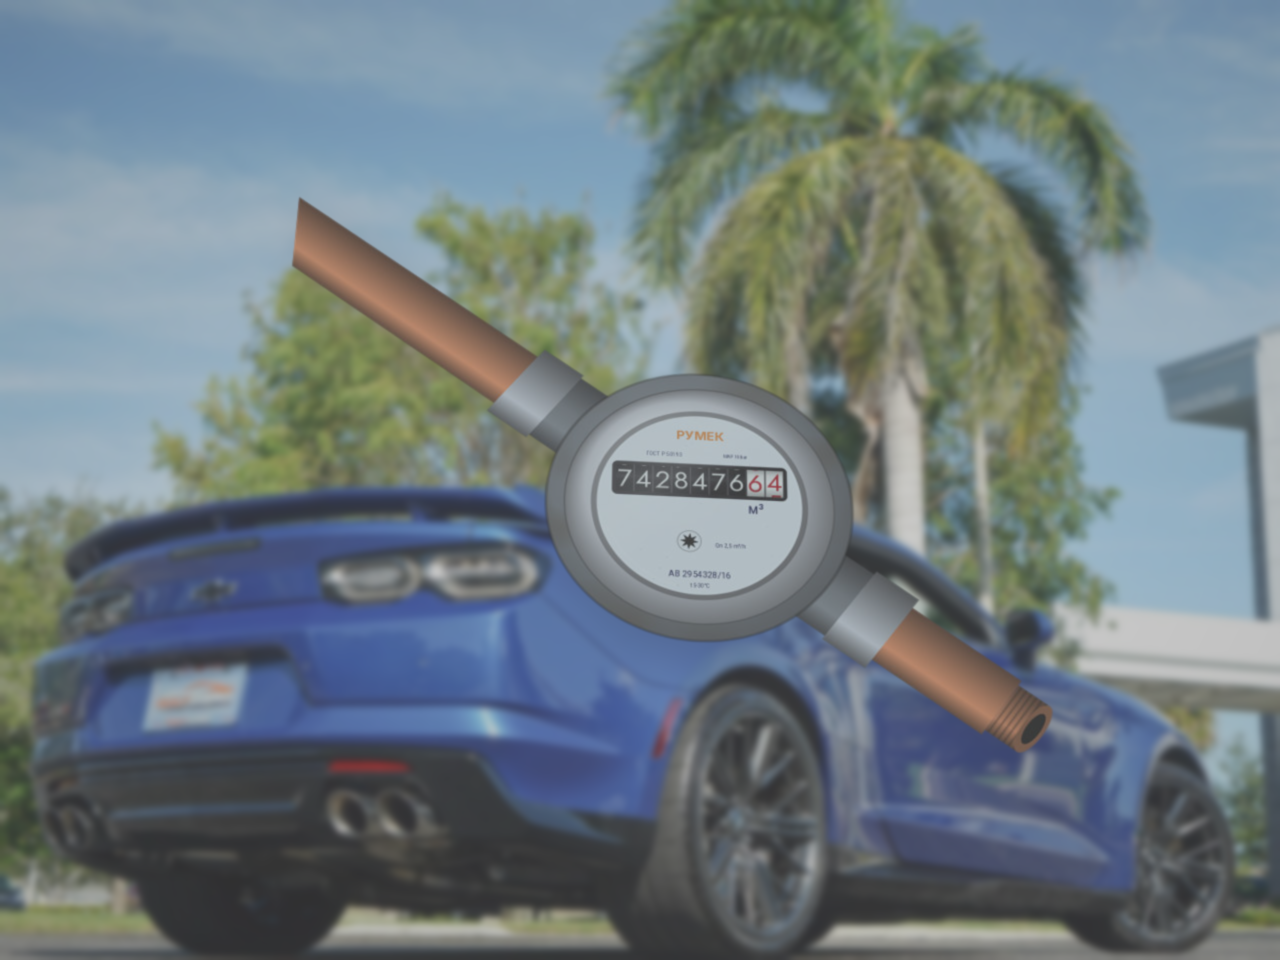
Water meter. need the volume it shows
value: 7428476.64 m³
